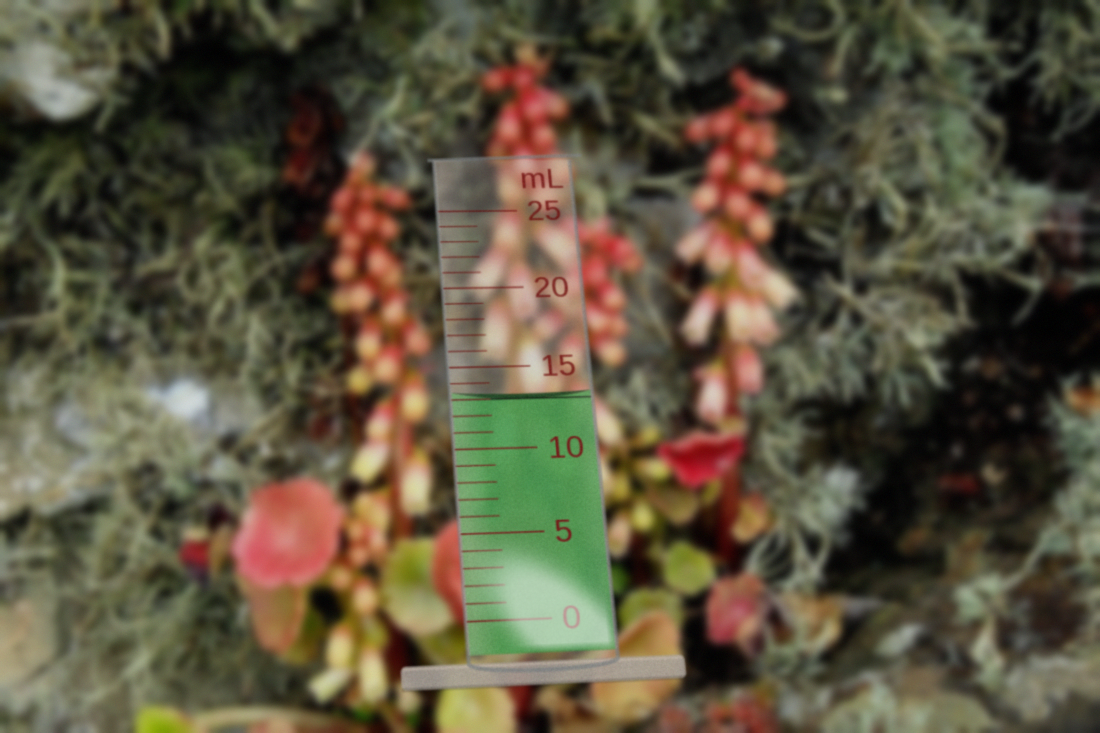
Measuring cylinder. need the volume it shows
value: 13 mL
